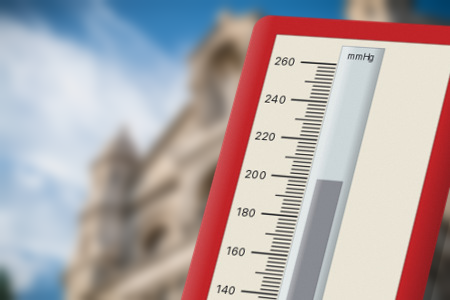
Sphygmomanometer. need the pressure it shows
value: 200 mmHg
